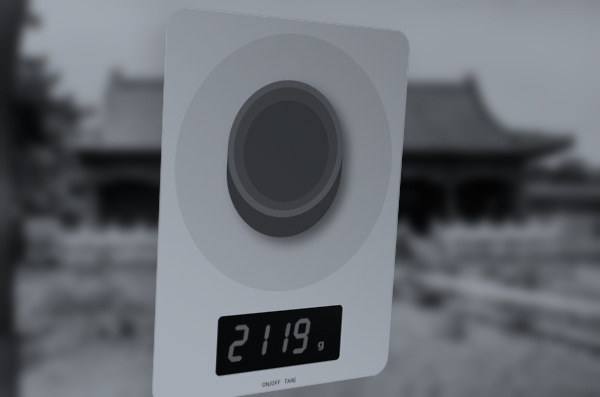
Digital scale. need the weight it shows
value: 2119 g
